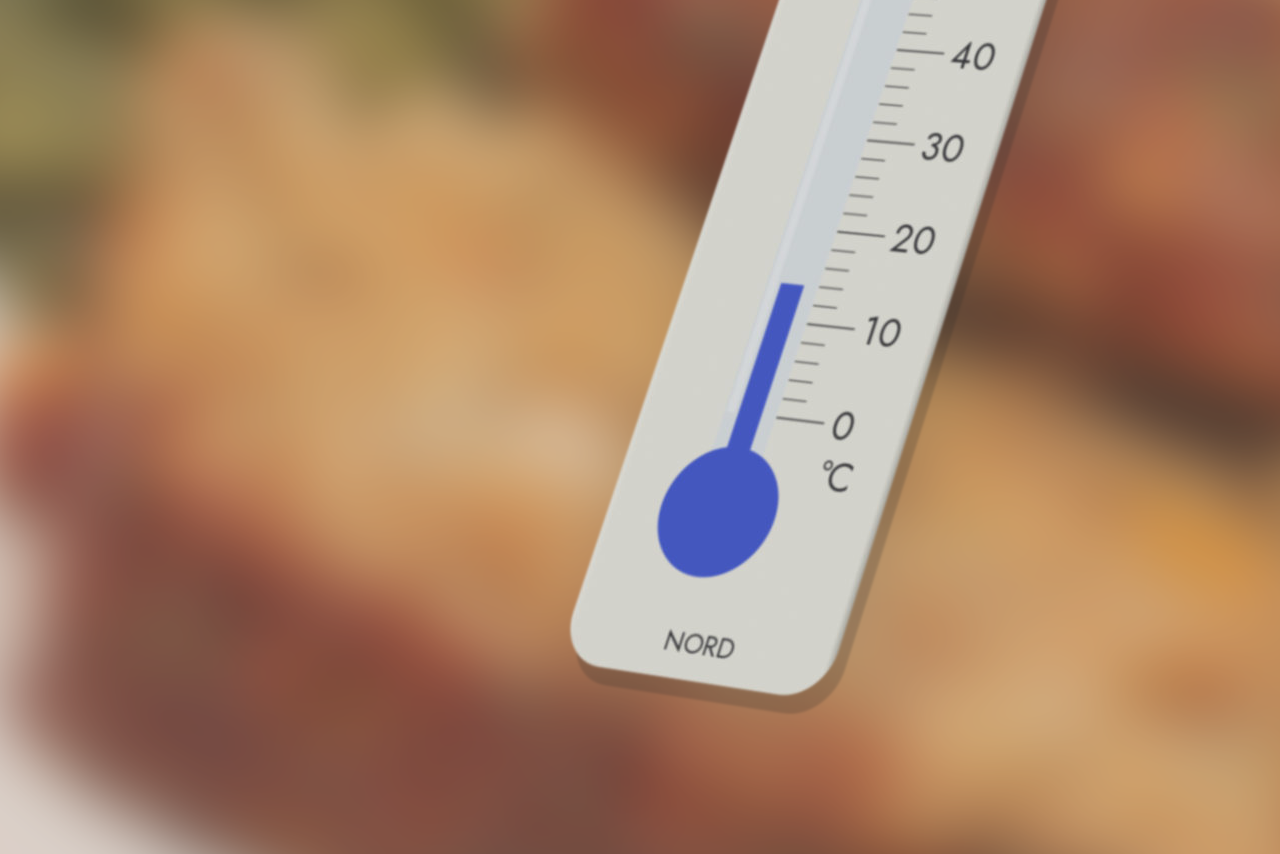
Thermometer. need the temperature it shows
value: 14 °C
